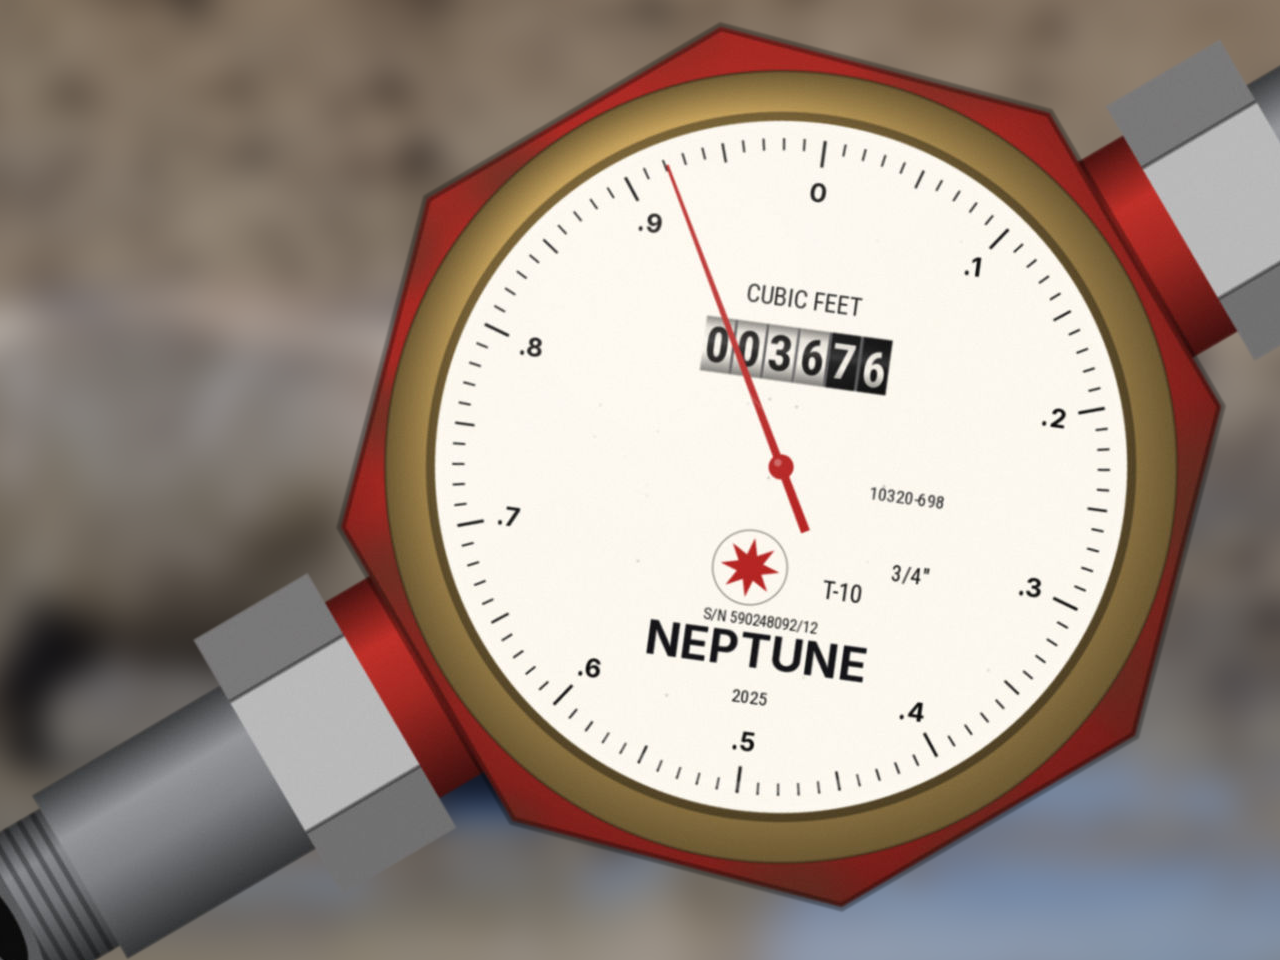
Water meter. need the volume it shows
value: 3675.92 ft³
